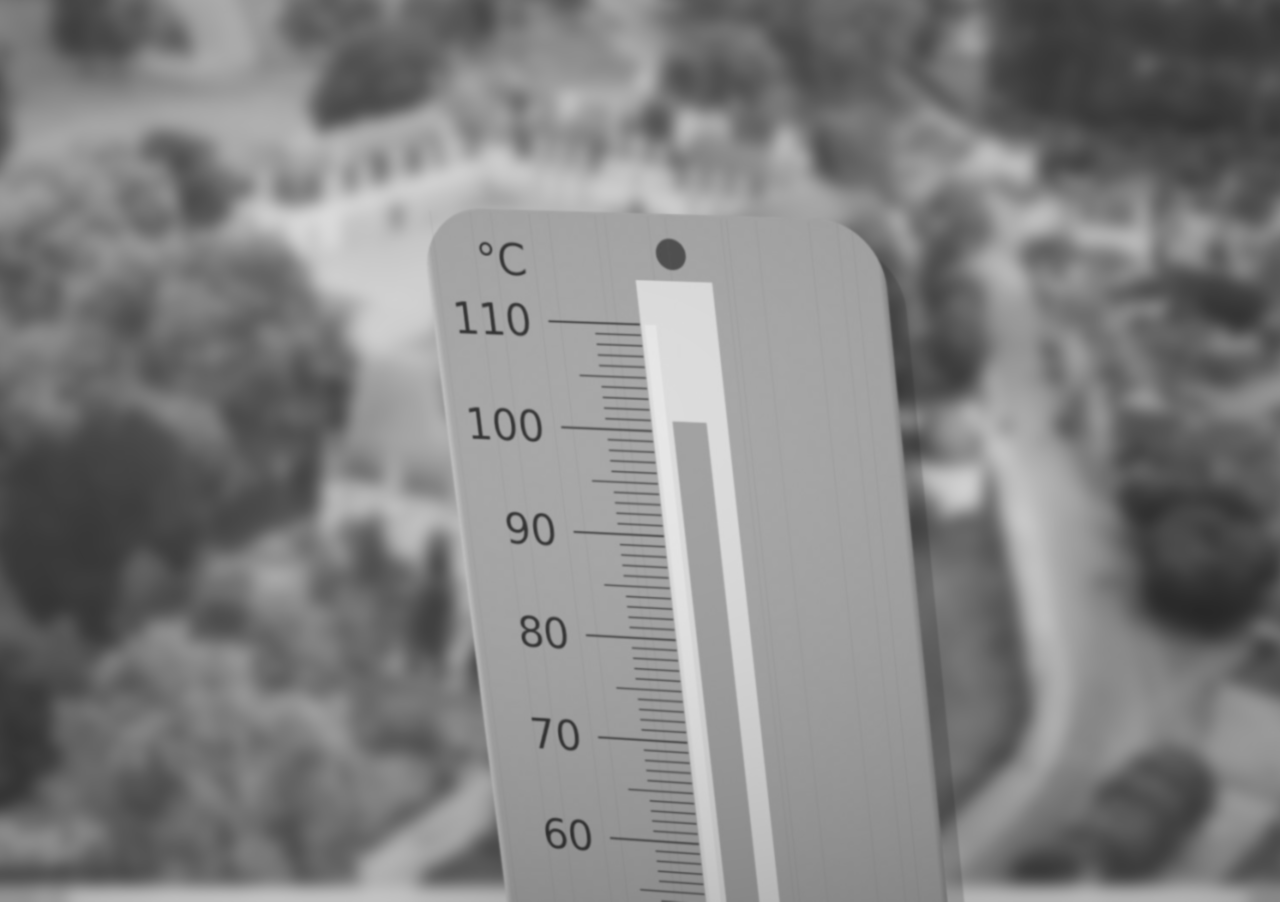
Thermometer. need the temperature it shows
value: 101 °C
